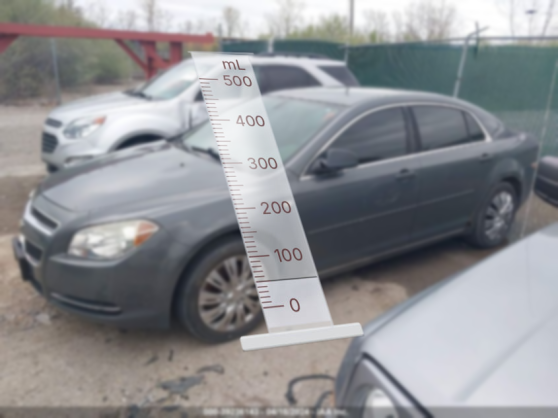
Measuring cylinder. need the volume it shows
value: 50 mL
